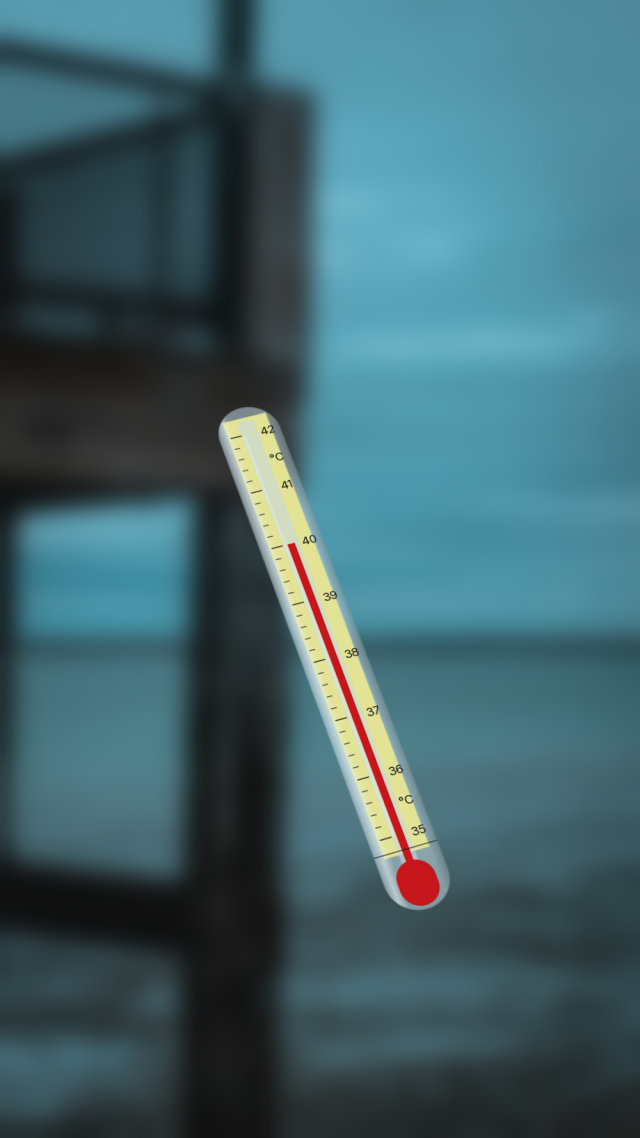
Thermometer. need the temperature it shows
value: 40 °C
